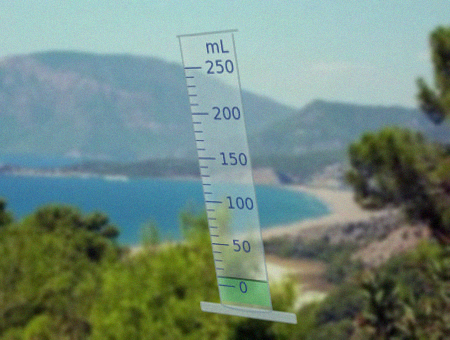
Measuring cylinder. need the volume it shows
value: 10 mL
